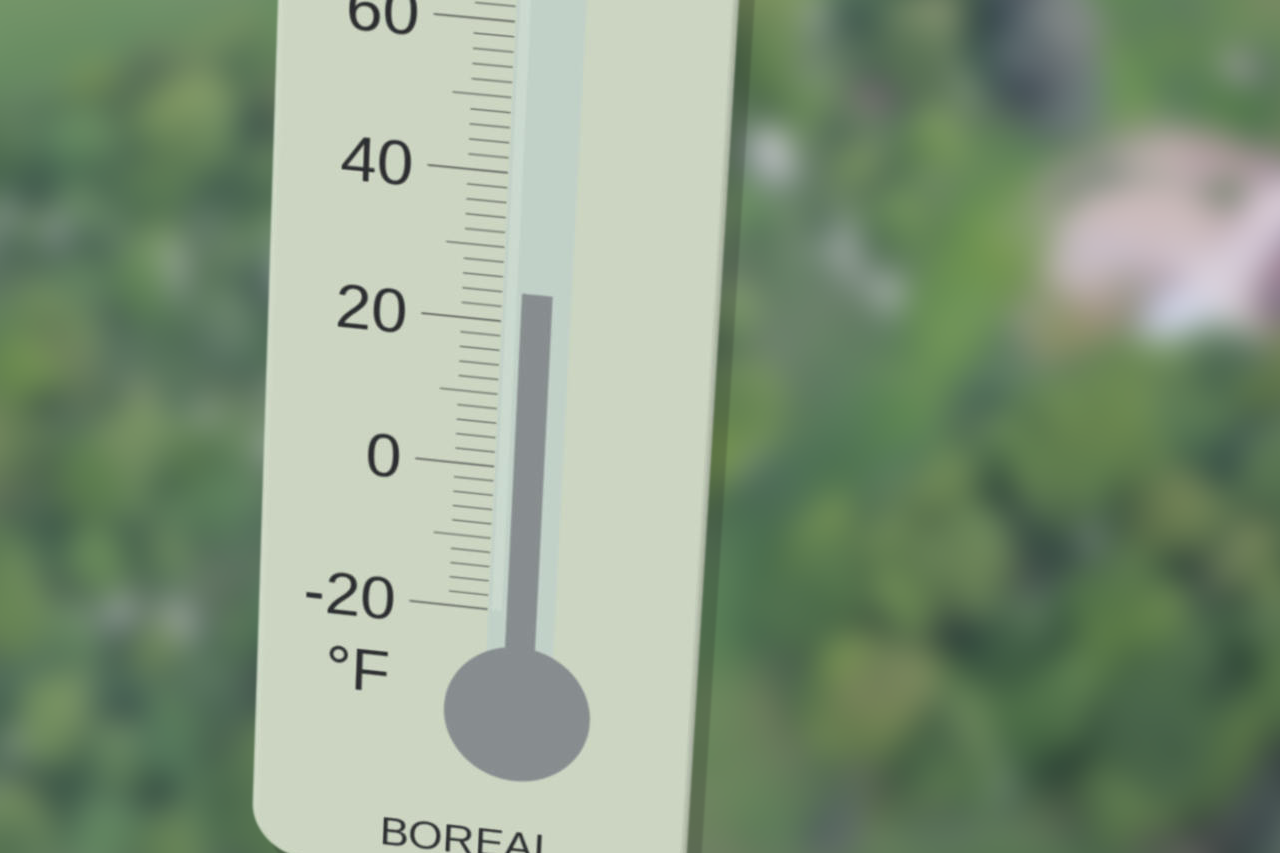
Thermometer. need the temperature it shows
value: 24 °F
